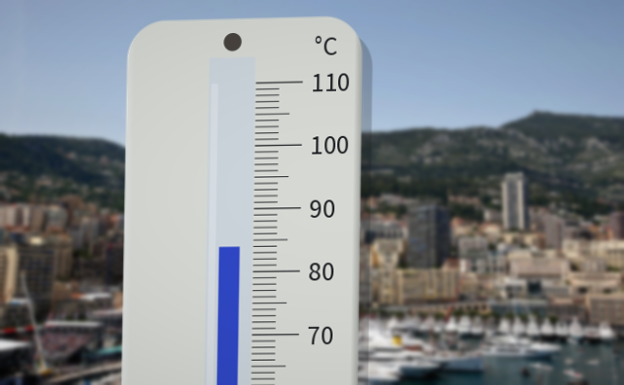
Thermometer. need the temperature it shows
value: 84 °C
